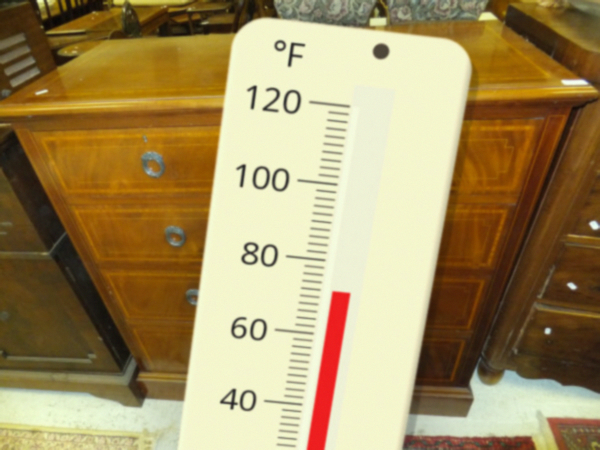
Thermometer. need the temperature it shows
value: 72 °F
